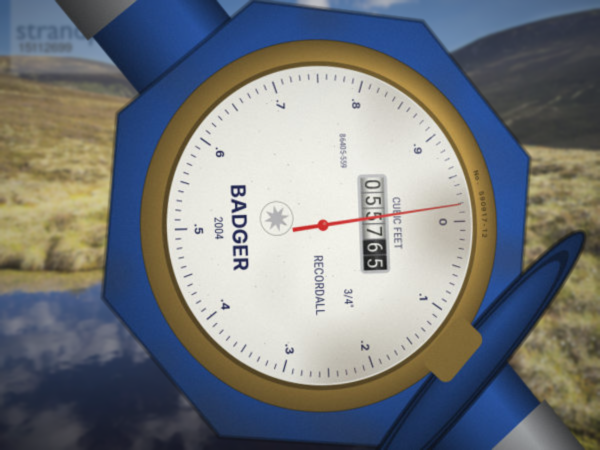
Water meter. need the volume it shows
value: 55764.98 ft³
